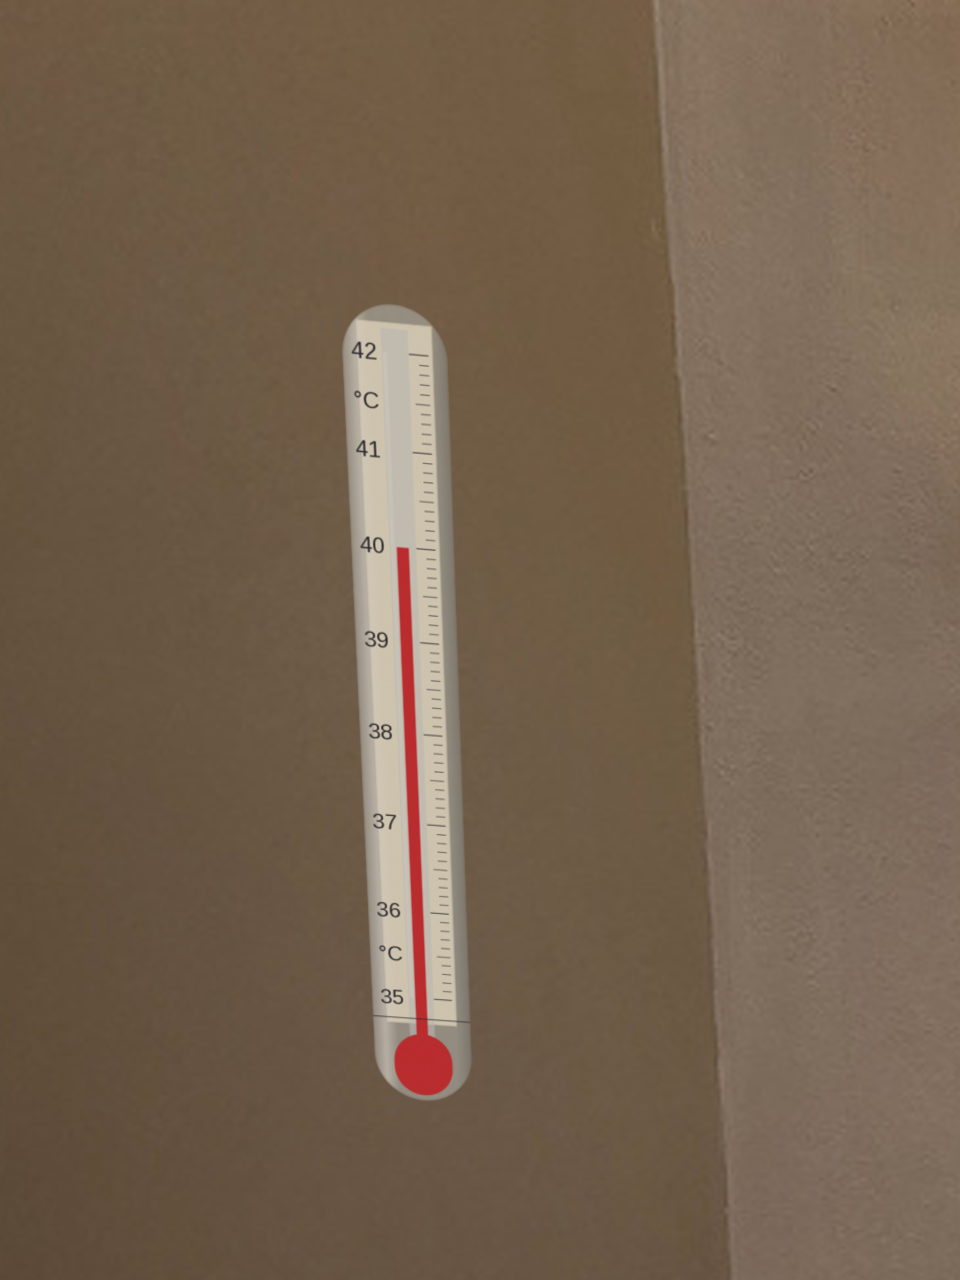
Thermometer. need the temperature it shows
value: 40 °C
